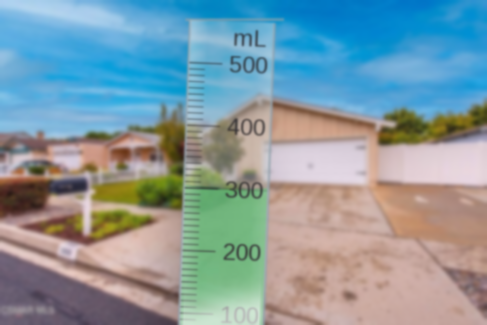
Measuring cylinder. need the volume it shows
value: 300 mL
